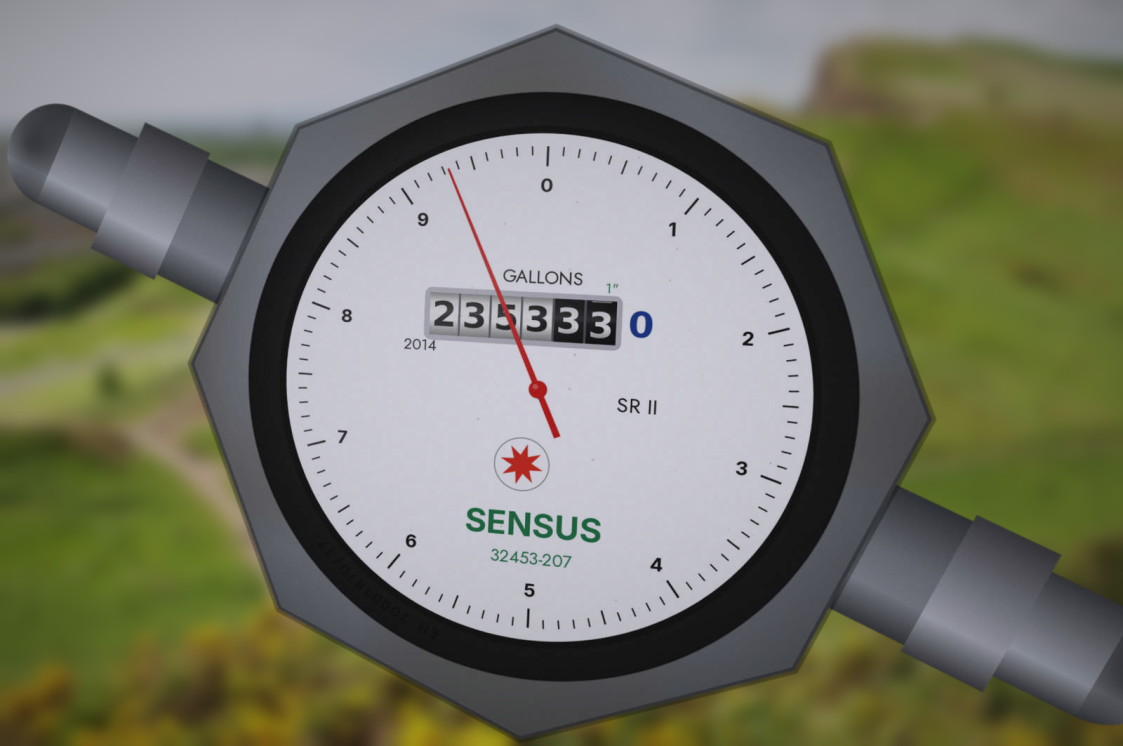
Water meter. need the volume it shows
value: 2353329.3 gal
